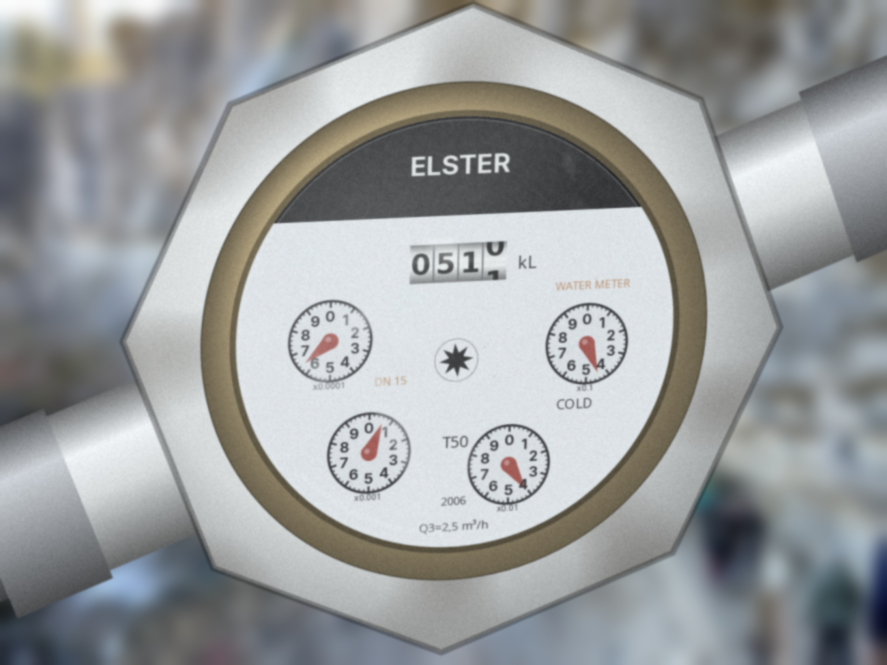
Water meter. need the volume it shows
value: 510.4406 kL
